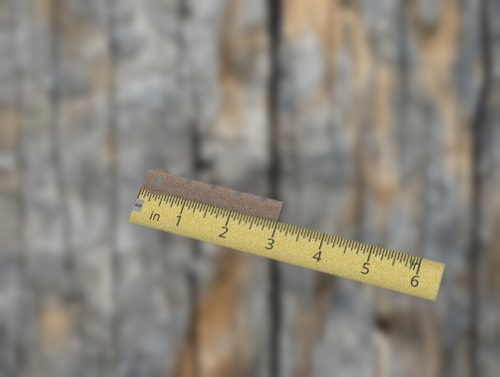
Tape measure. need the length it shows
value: 3 in
